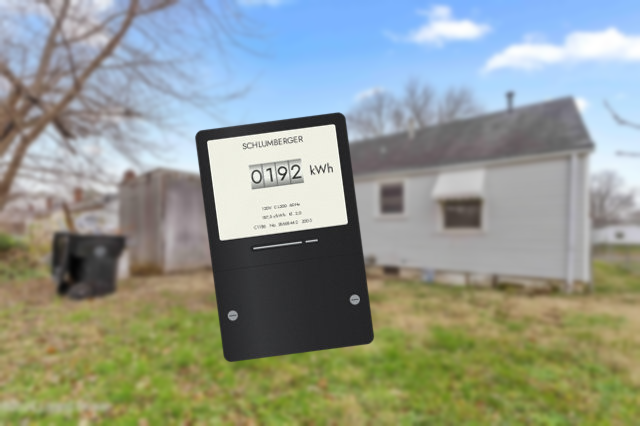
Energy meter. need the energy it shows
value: 192 kWh
